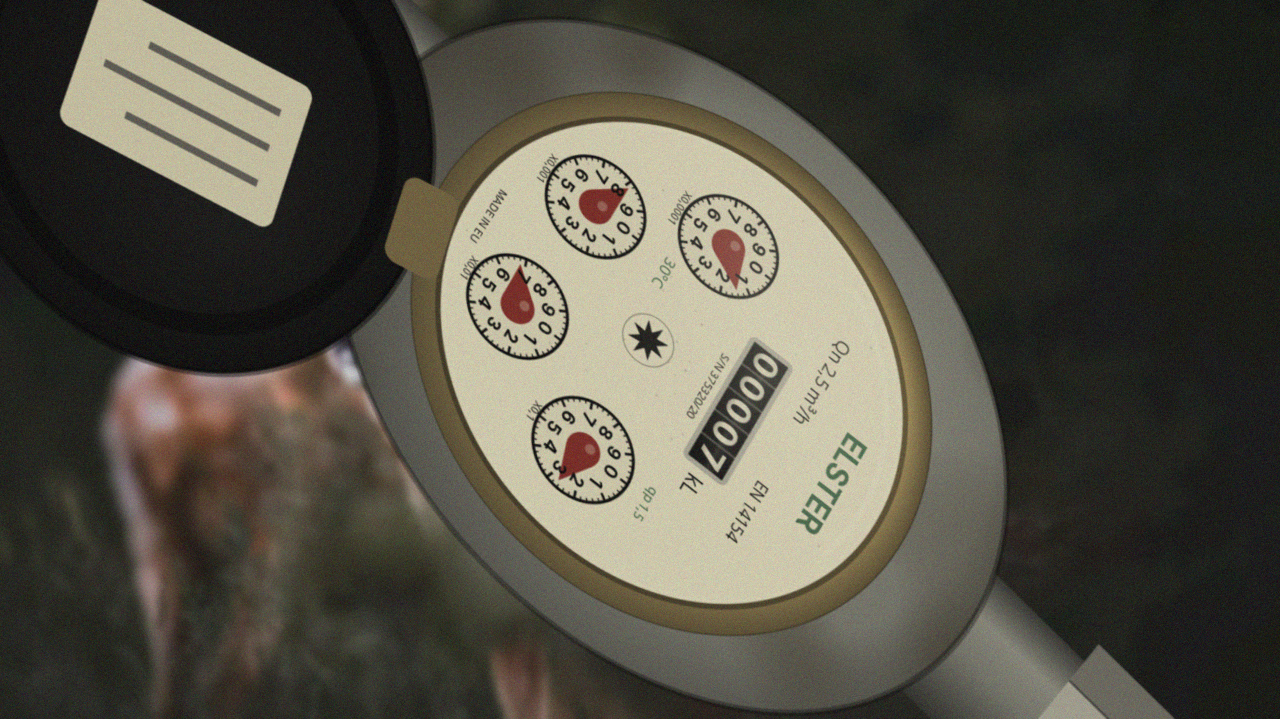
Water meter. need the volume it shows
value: 7.2681 kL
